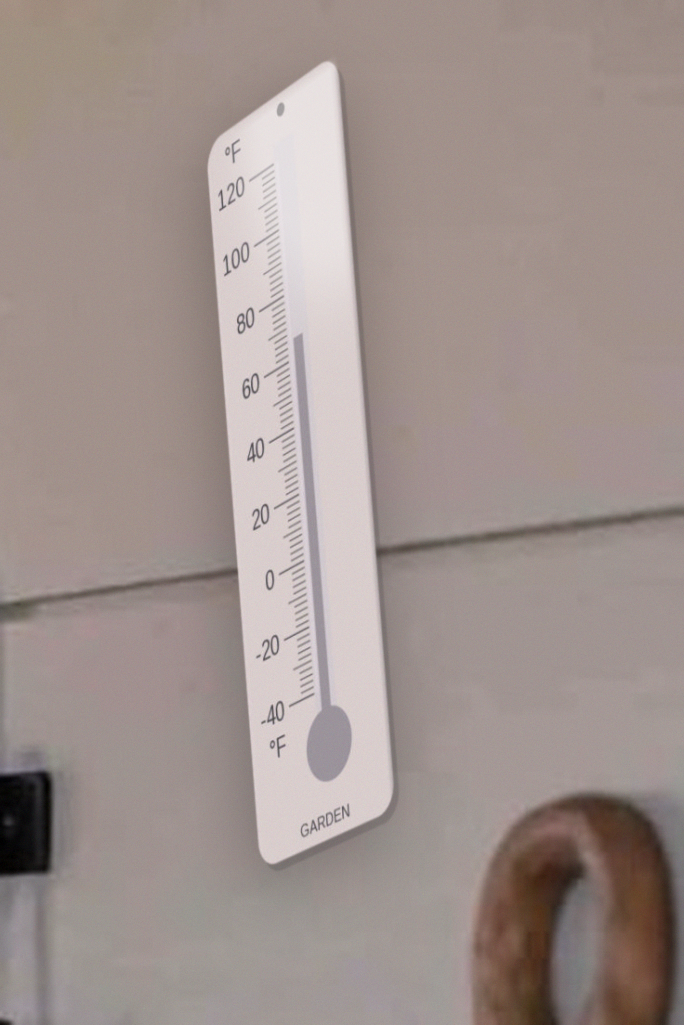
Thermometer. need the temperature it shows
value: 66 °F
